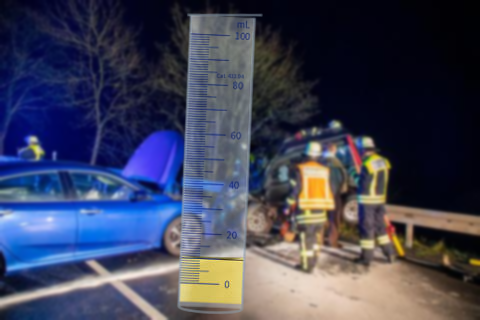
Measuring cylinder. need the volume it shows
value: 10 mL
